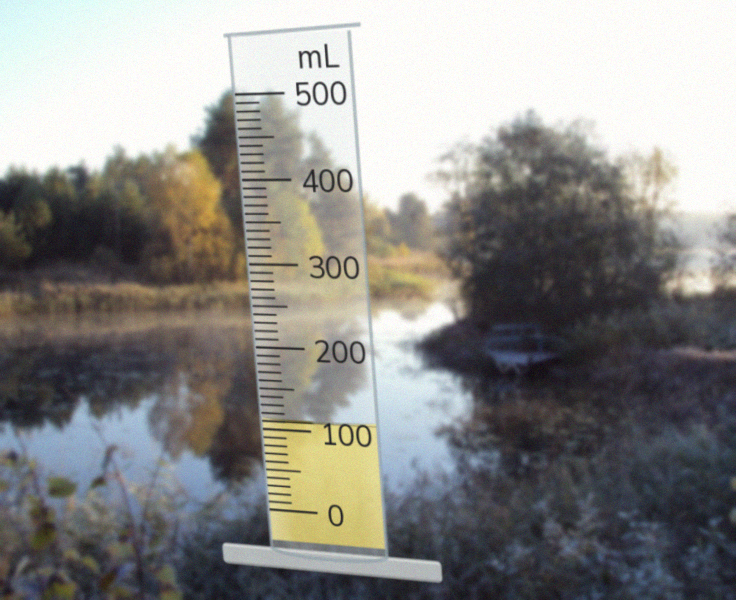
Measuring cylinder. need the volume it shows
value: 110 mL
